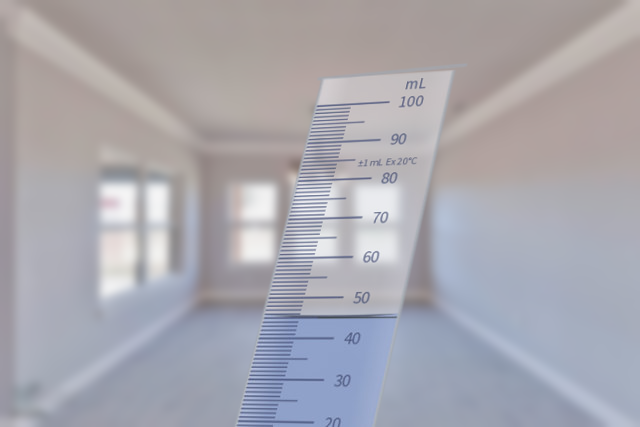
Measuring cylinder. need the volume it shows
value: 45 mL
